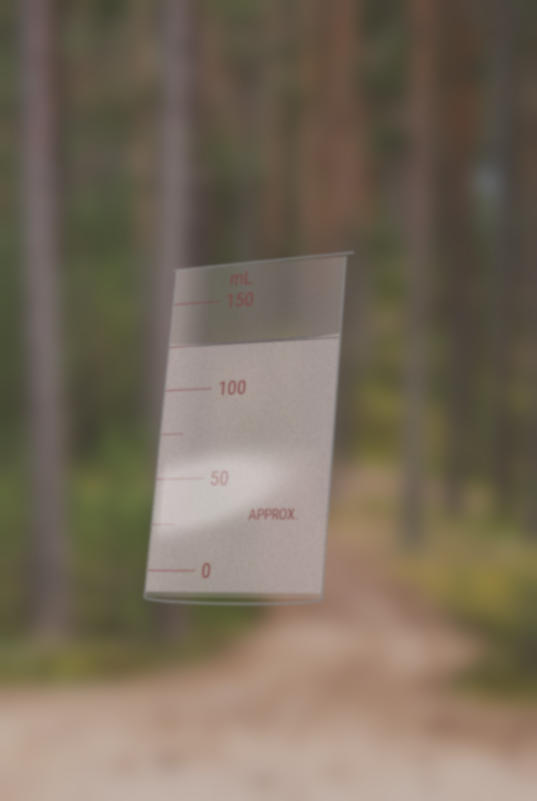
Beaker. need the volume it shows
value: 125 mL
